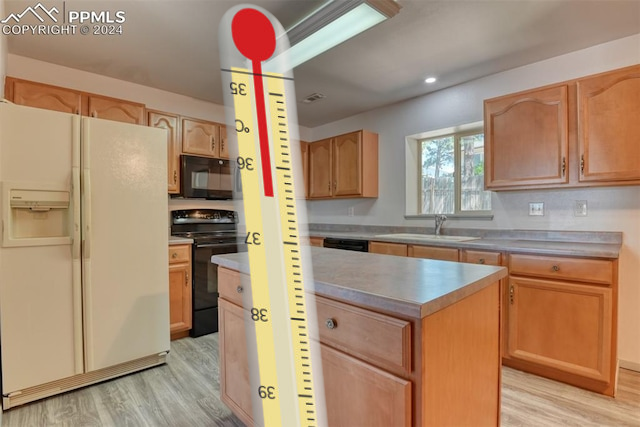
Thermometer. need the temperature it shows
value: 36.4 °C
